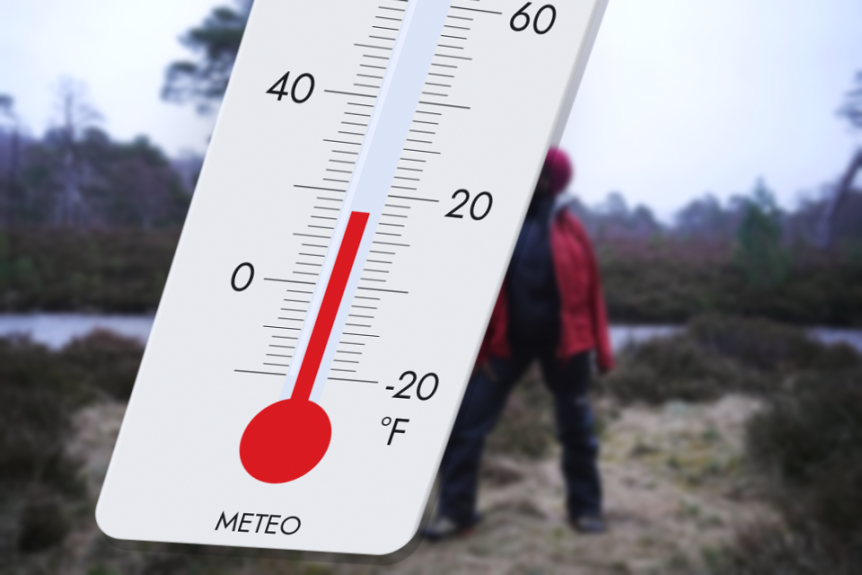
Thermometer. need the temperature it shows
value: 16 °F
